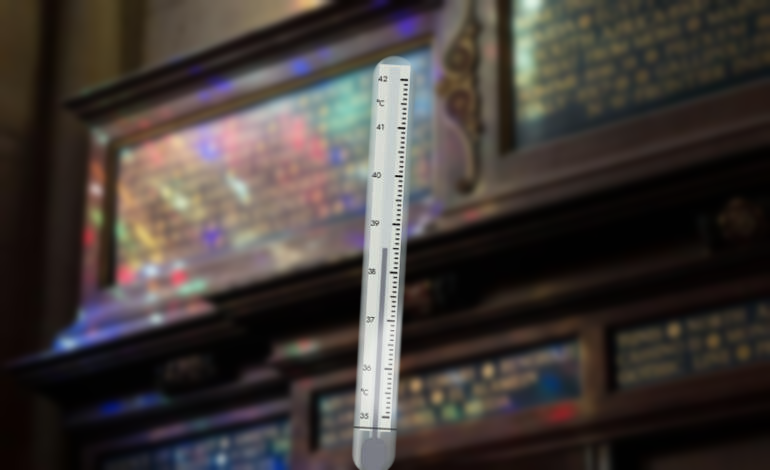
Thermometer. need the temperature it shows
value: 38.5 °C
